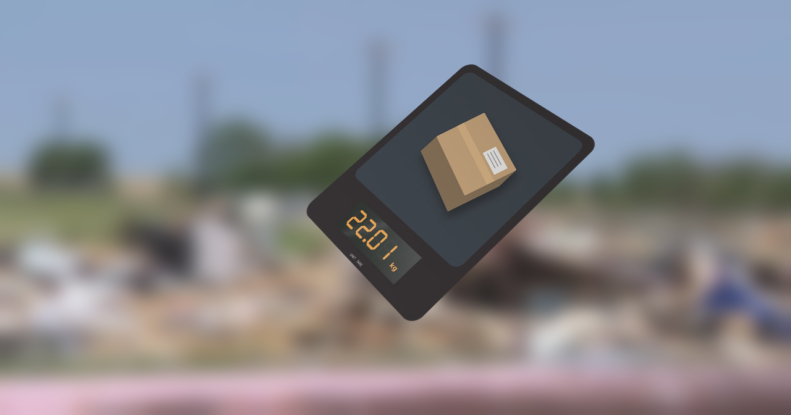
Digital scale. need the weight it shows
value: 22.01 kg
